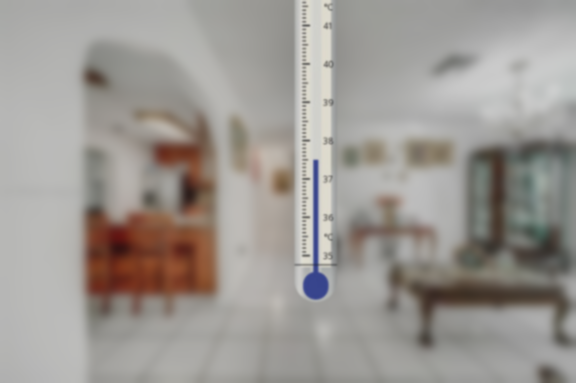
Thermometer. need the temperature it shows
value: 37.5 °C
